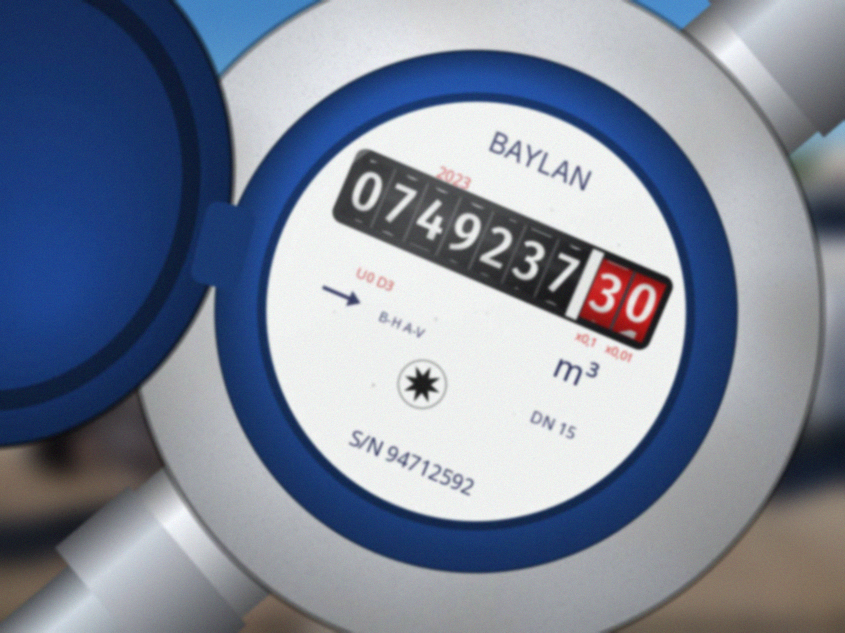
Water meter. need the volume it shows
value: 749237.30 m³
